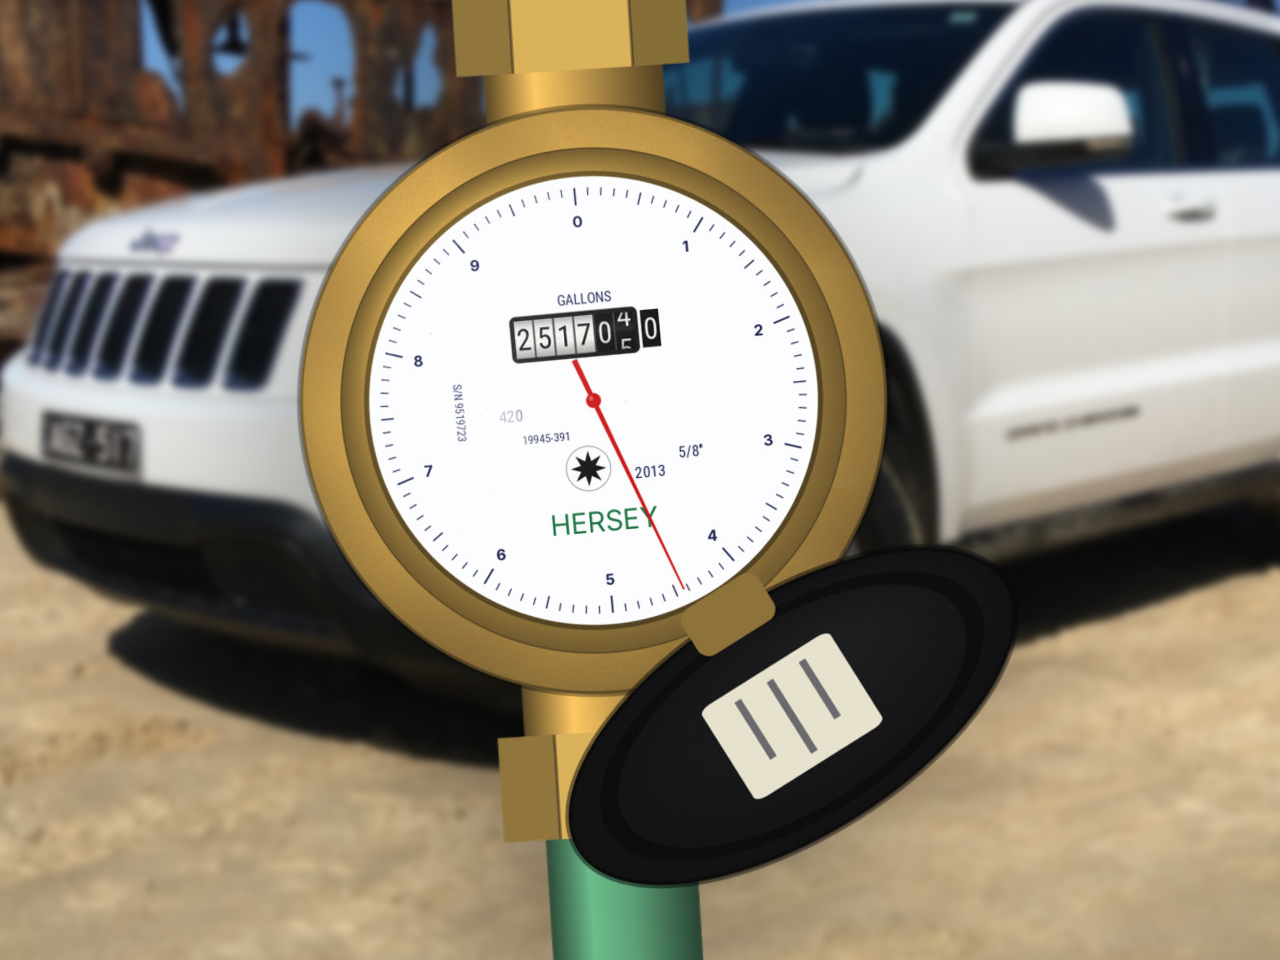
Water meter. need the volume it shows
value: 2517044.4 gal
